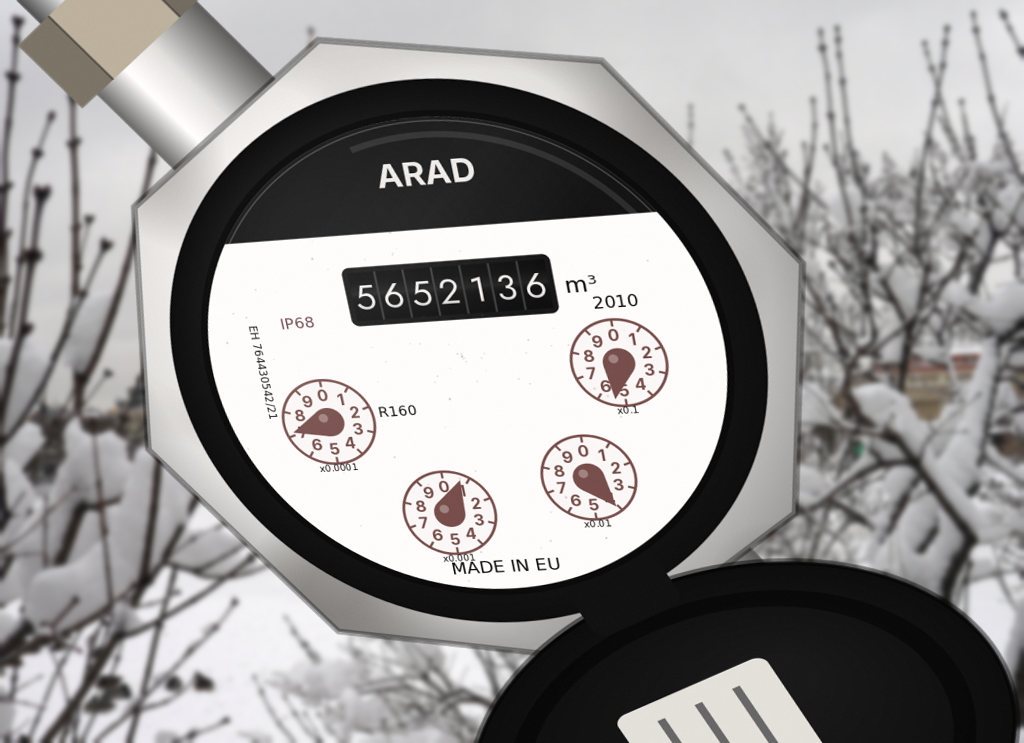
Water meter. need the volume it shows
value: 5652136.5407 m³
